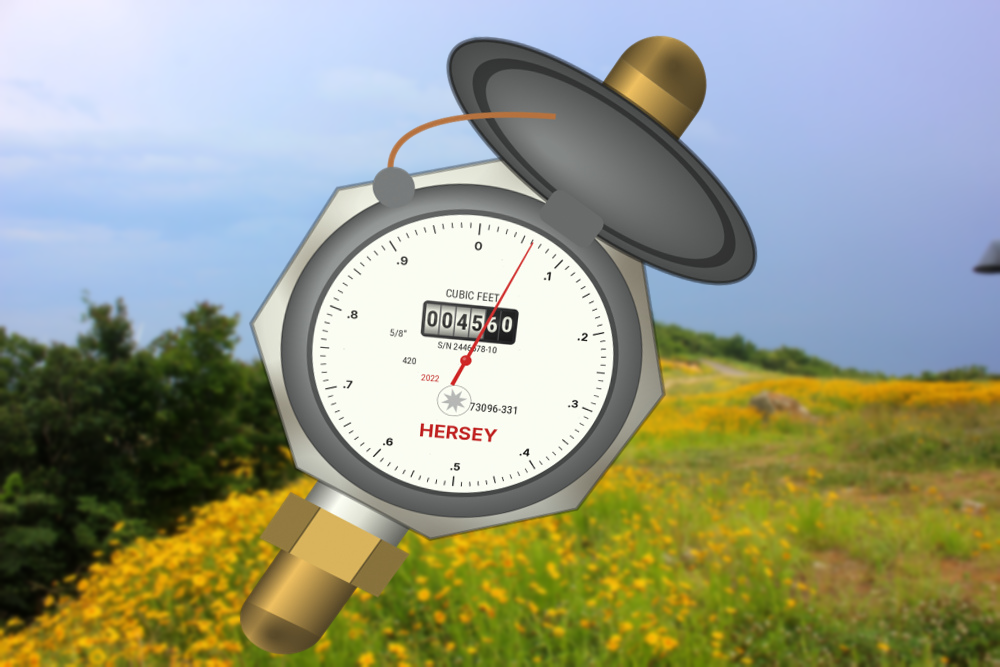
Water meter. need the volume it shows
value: 4560.06 ft³
